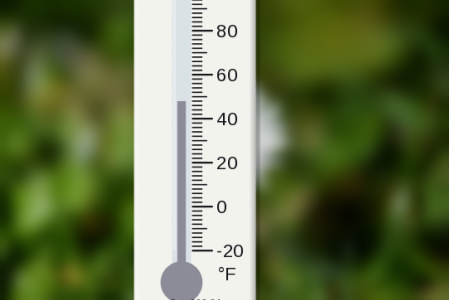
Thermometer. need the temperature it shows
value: 48 °F
